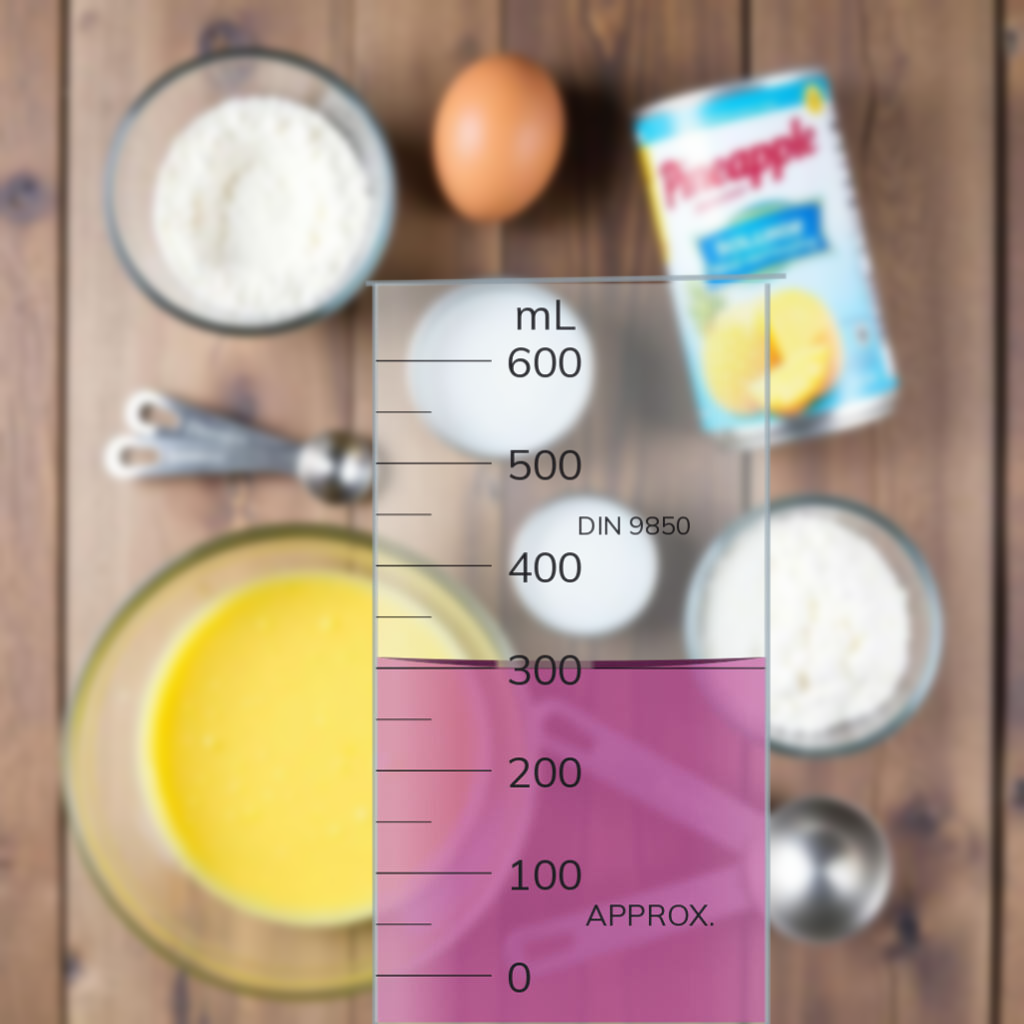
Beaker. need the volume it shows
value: 300 mL
